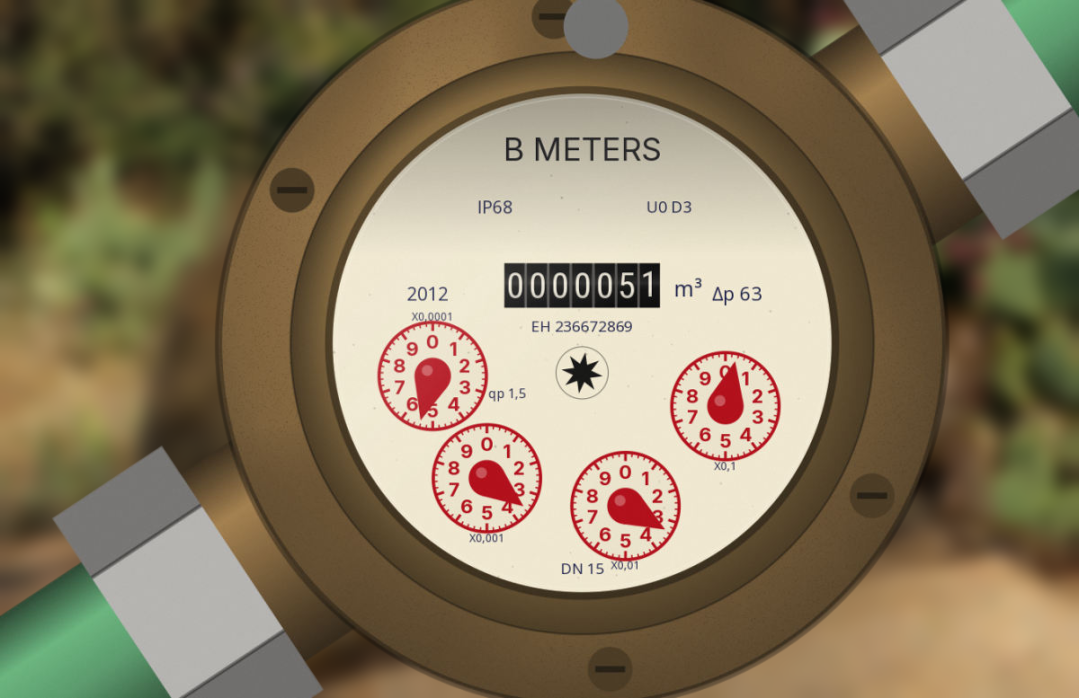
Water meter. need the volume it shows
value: 51.0335 m³
